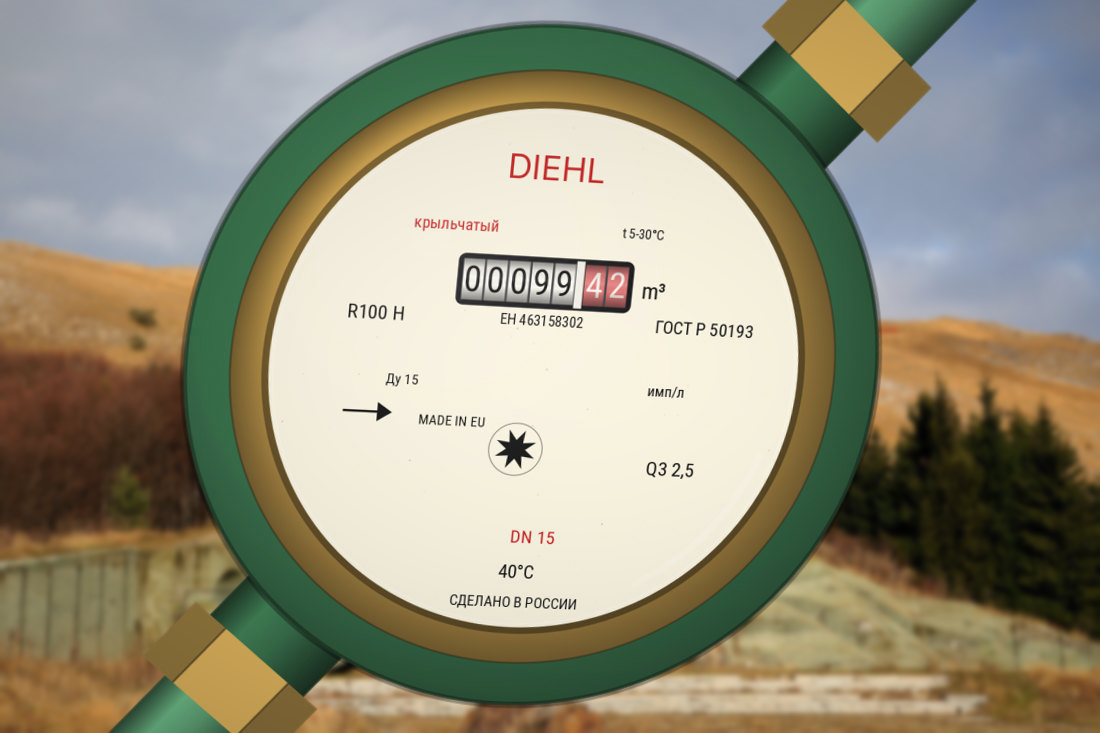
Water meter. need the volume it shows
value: 99.42 m³
